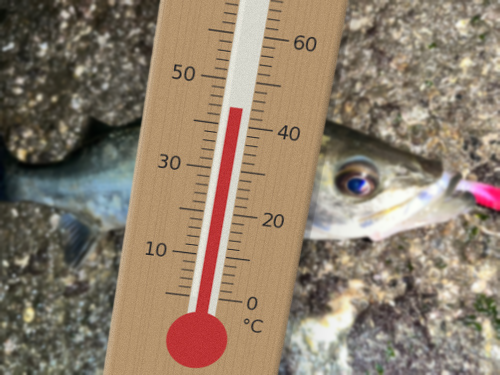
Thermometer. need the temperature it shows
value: 44 °C
